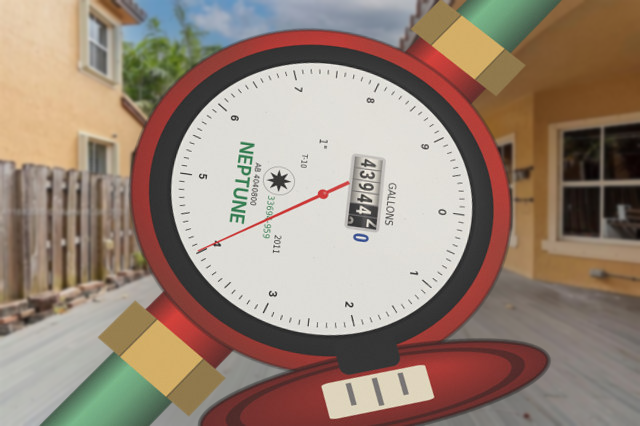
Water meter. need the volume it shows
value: 4394424.0 gal
